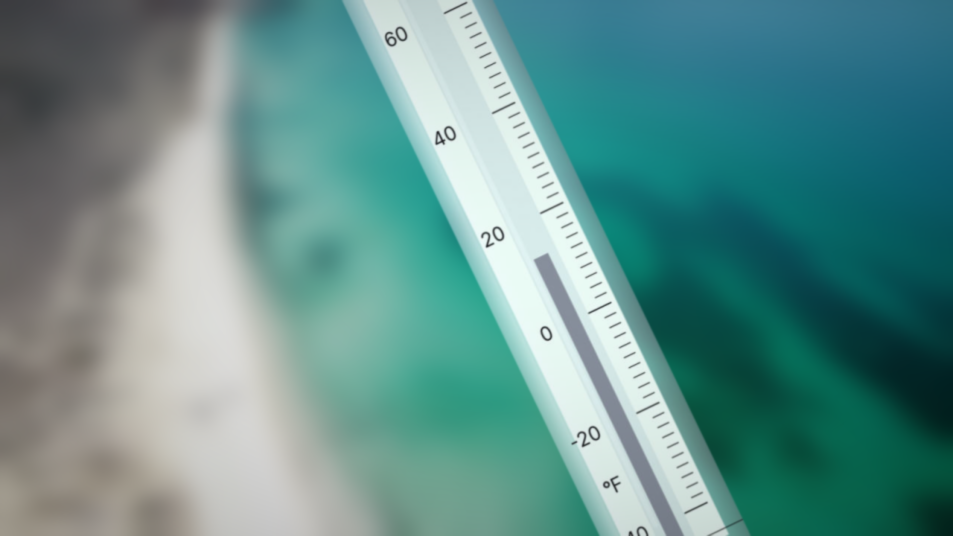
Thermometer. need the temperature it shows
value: 13 °F
